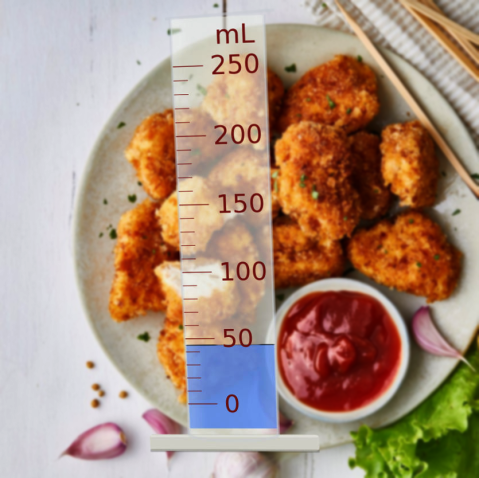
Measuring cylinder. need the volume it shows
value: 45 mL
